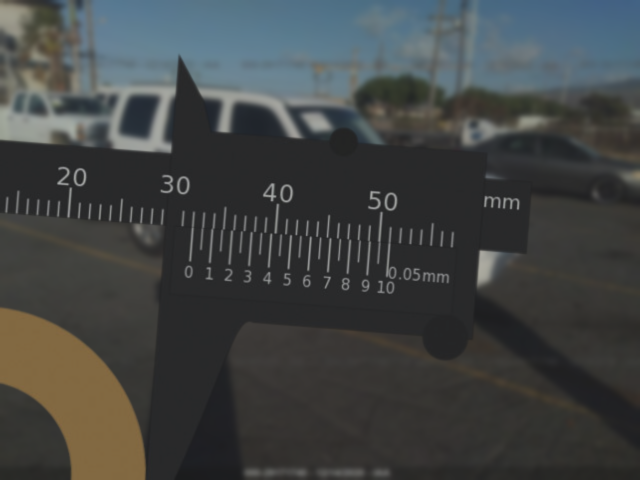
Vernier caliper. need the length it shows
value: 32.0 mm
